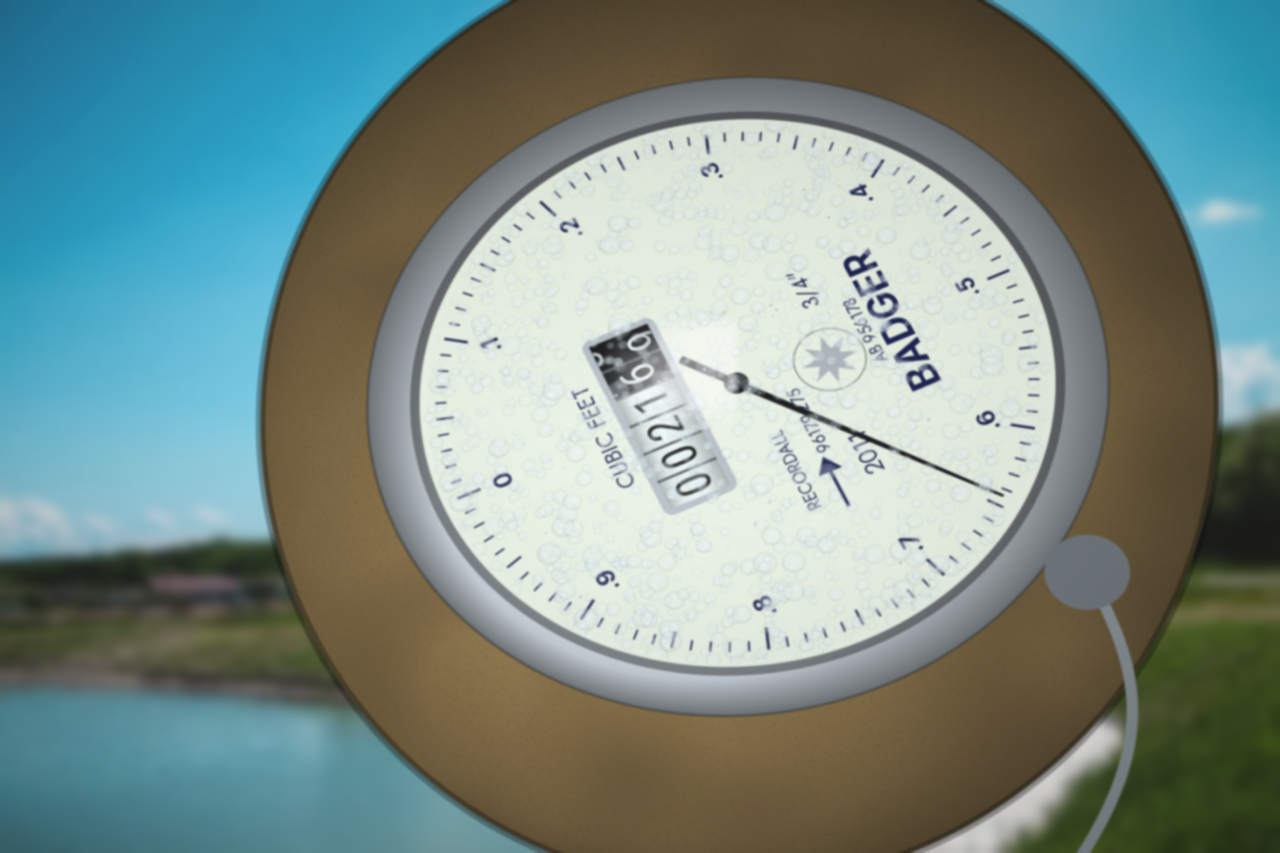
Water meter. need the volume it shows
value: 2168.64 ft³
